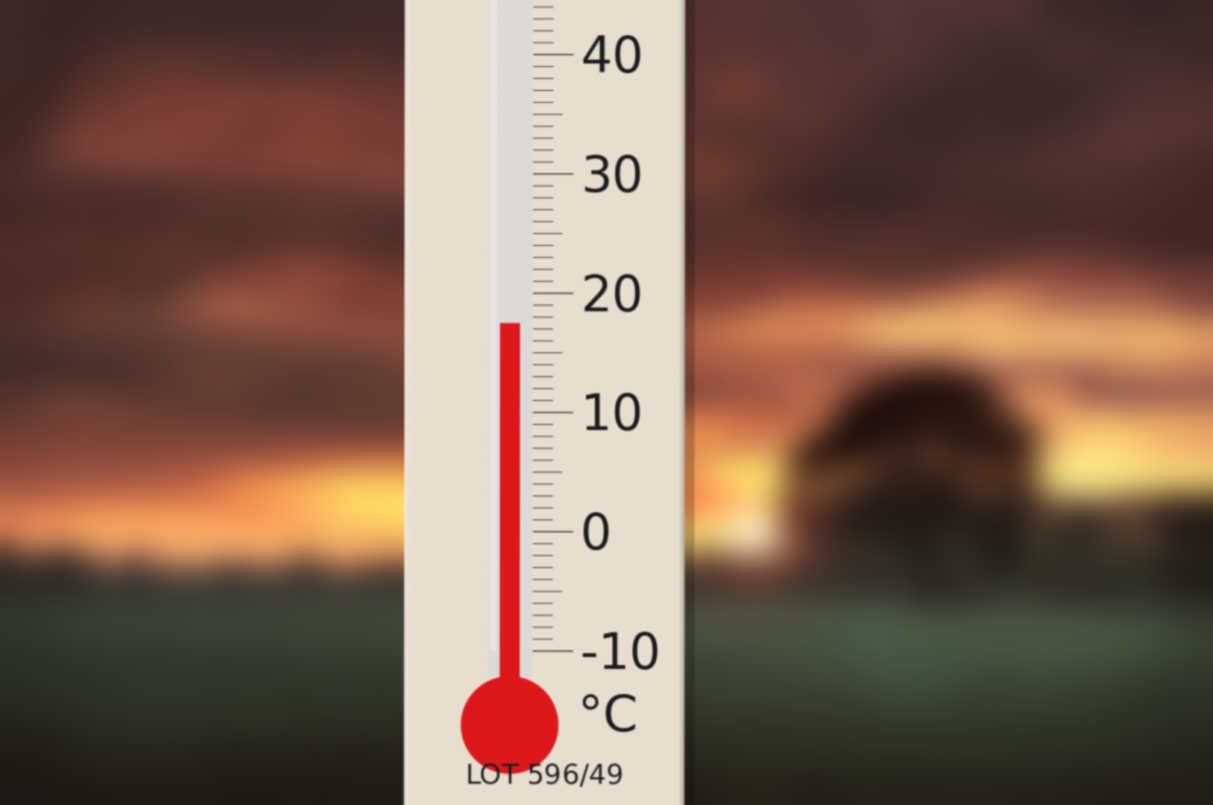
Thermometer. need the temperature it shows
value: 17.5 °C
